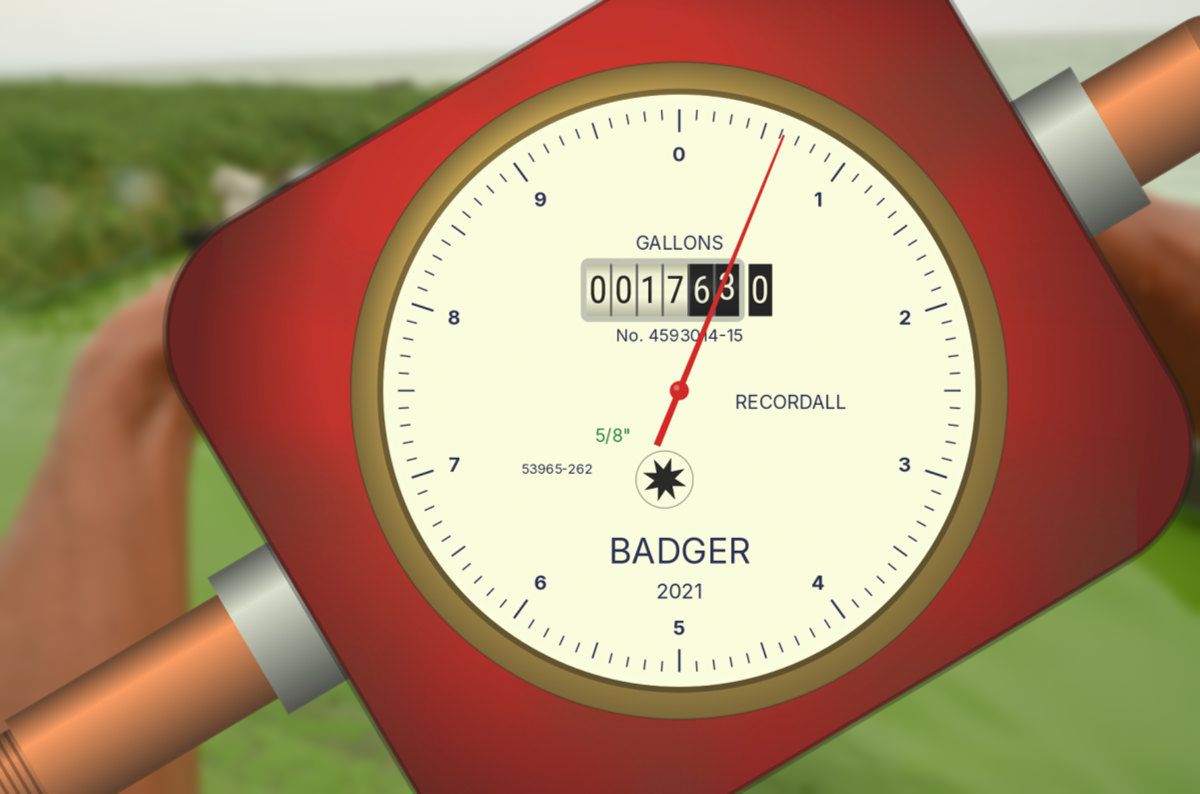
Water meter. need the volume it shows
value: 17630.6 gal
